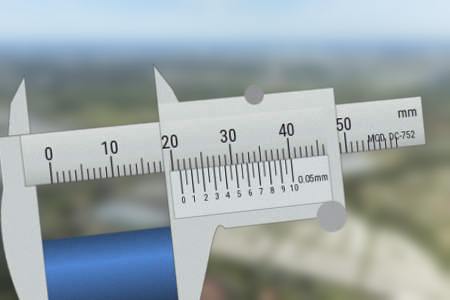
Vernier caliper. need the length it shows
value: 21.2 mm
